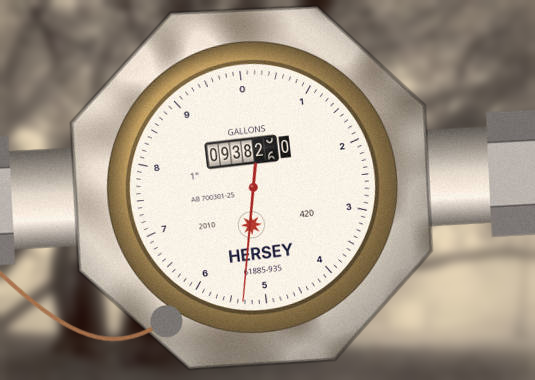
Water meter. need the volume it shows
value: 938255.3 gal
